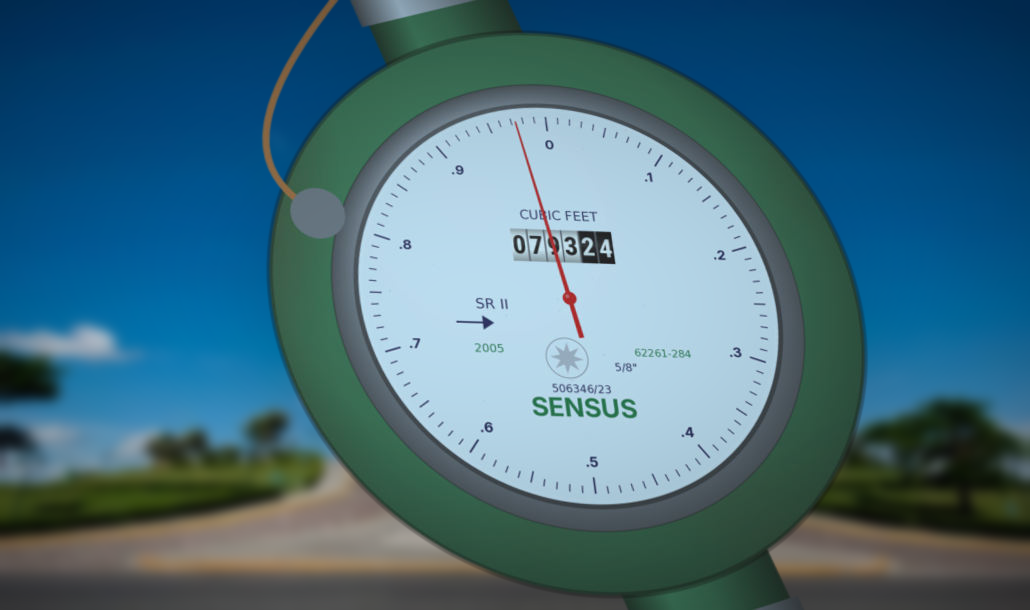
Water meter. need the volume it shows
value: 79323.97 ft³
